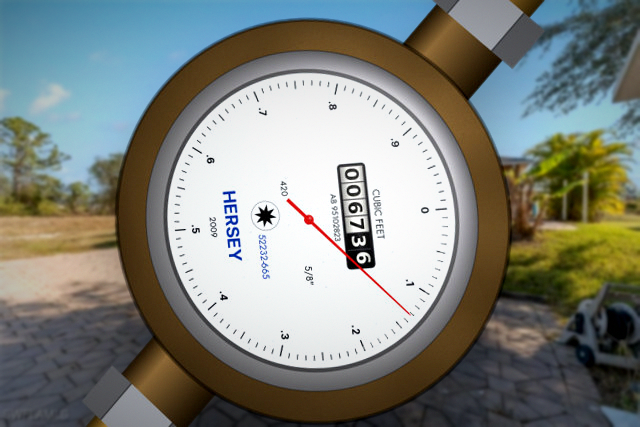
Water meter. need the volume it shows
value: 6736.13 ft³
